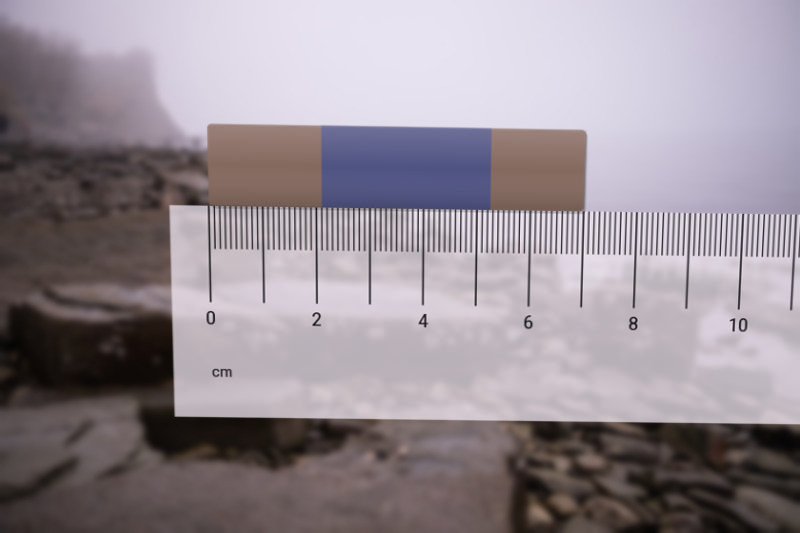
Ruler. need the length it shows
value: 7 cm
